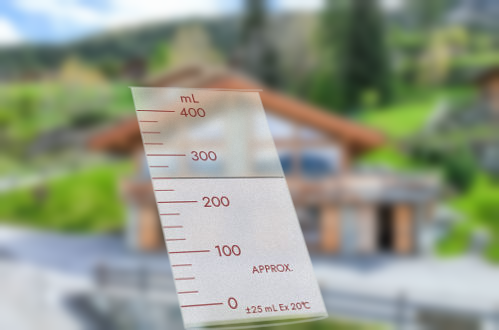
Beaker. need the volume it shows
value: 250 mL
